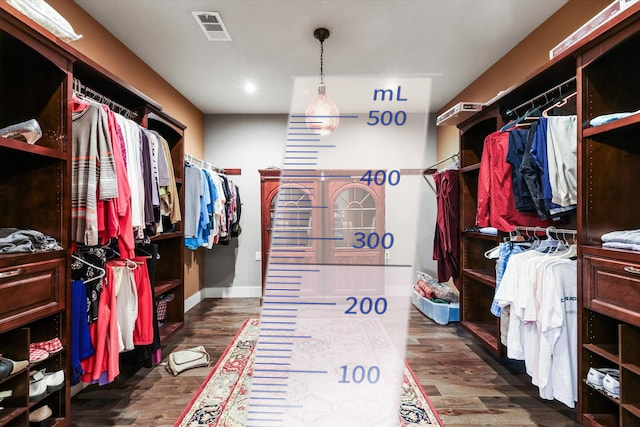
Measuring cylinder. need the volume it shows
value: 260 mL
